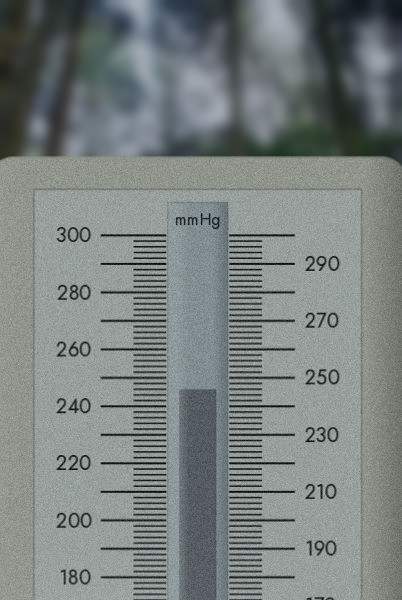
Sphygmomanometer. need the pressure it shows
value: 246 mmHg
